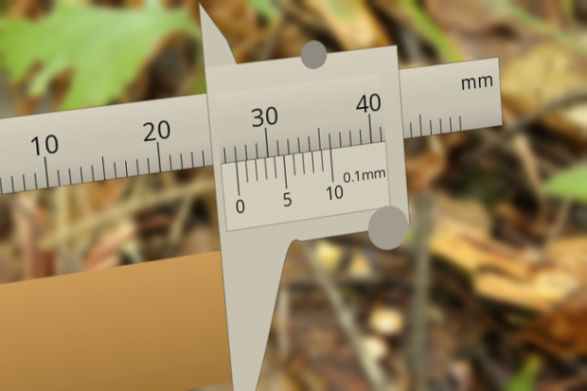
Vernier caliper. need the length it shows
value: 27.0 mm
